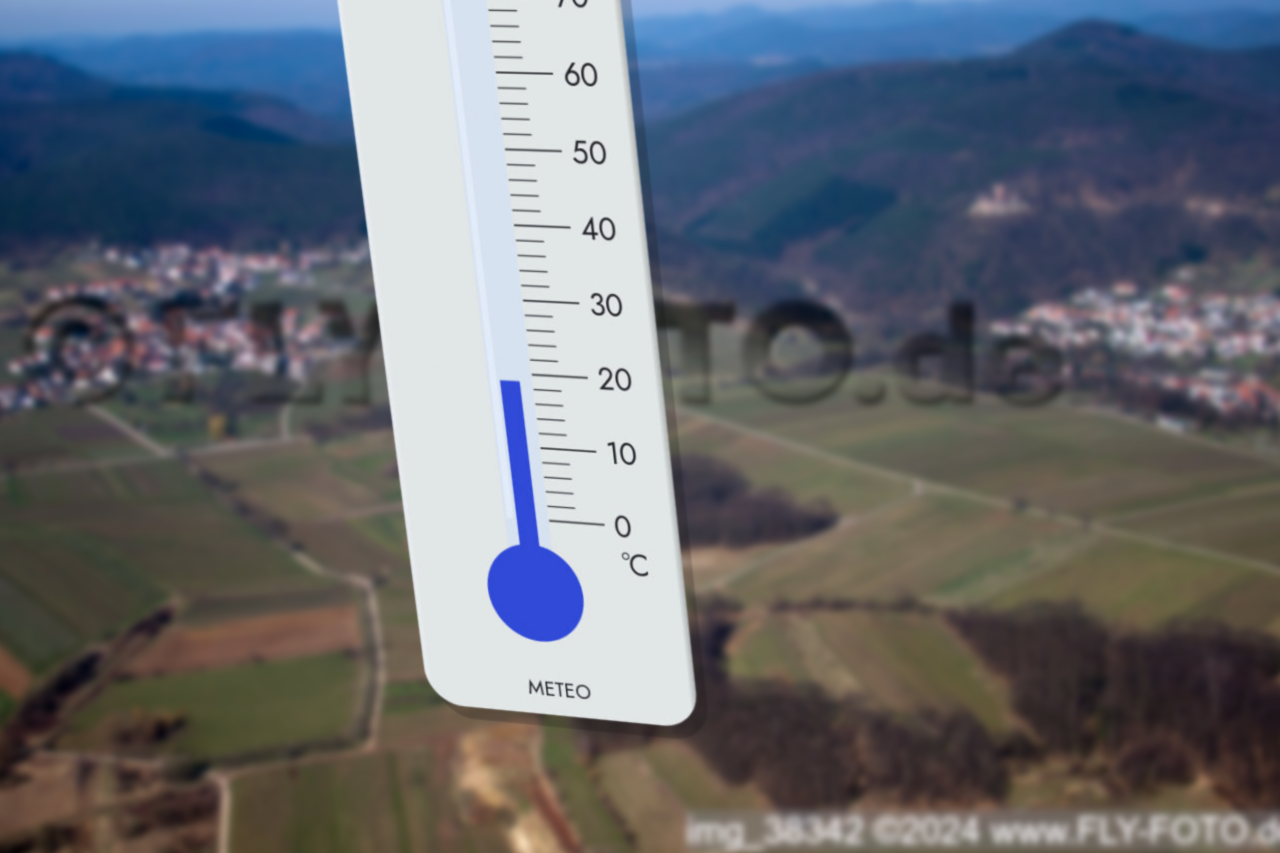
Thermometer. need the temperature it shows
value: 19 °C
